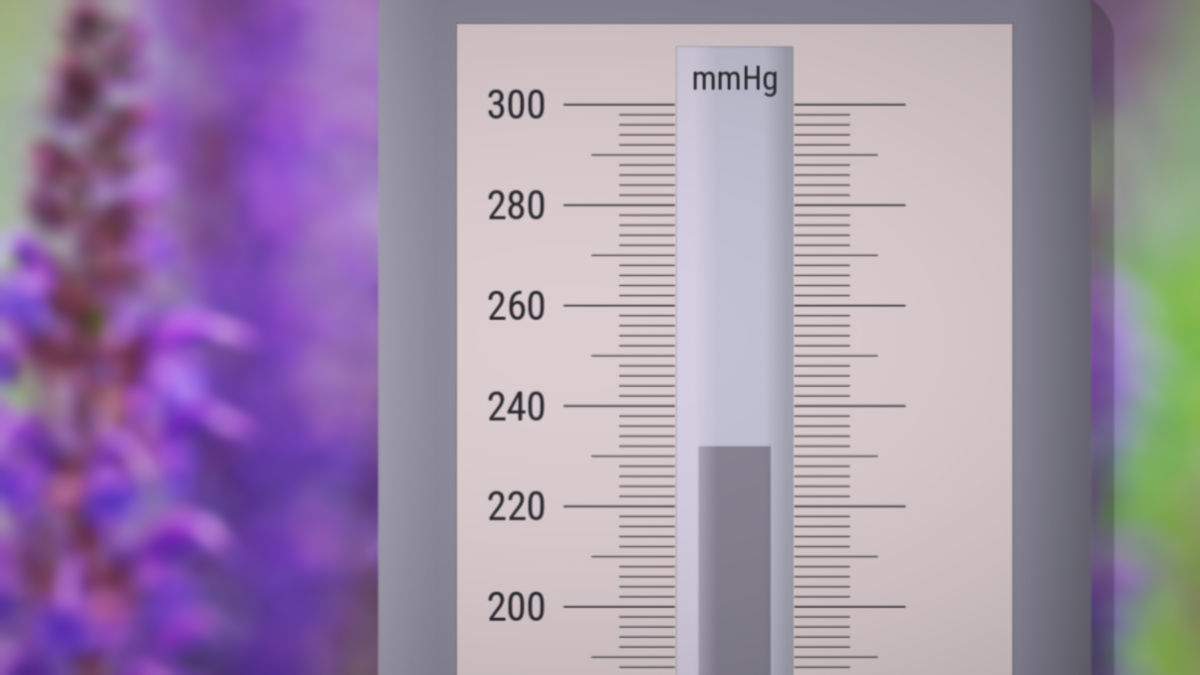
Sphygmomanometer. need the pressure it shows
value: 232 mmHg
